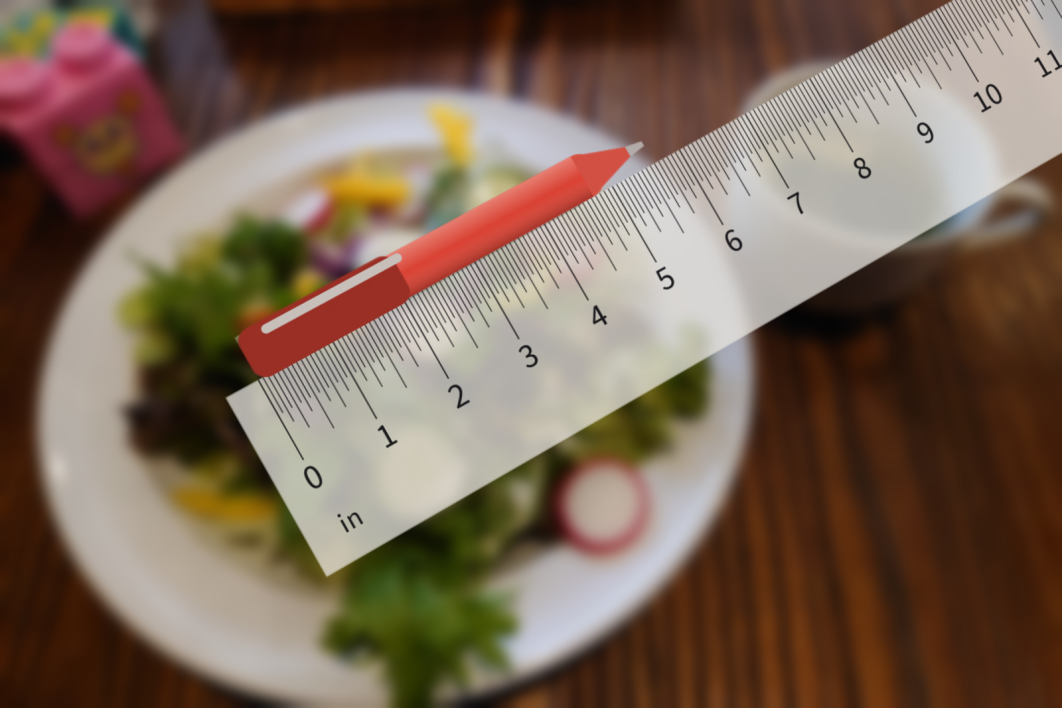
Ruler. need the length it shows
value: 5.625 in
